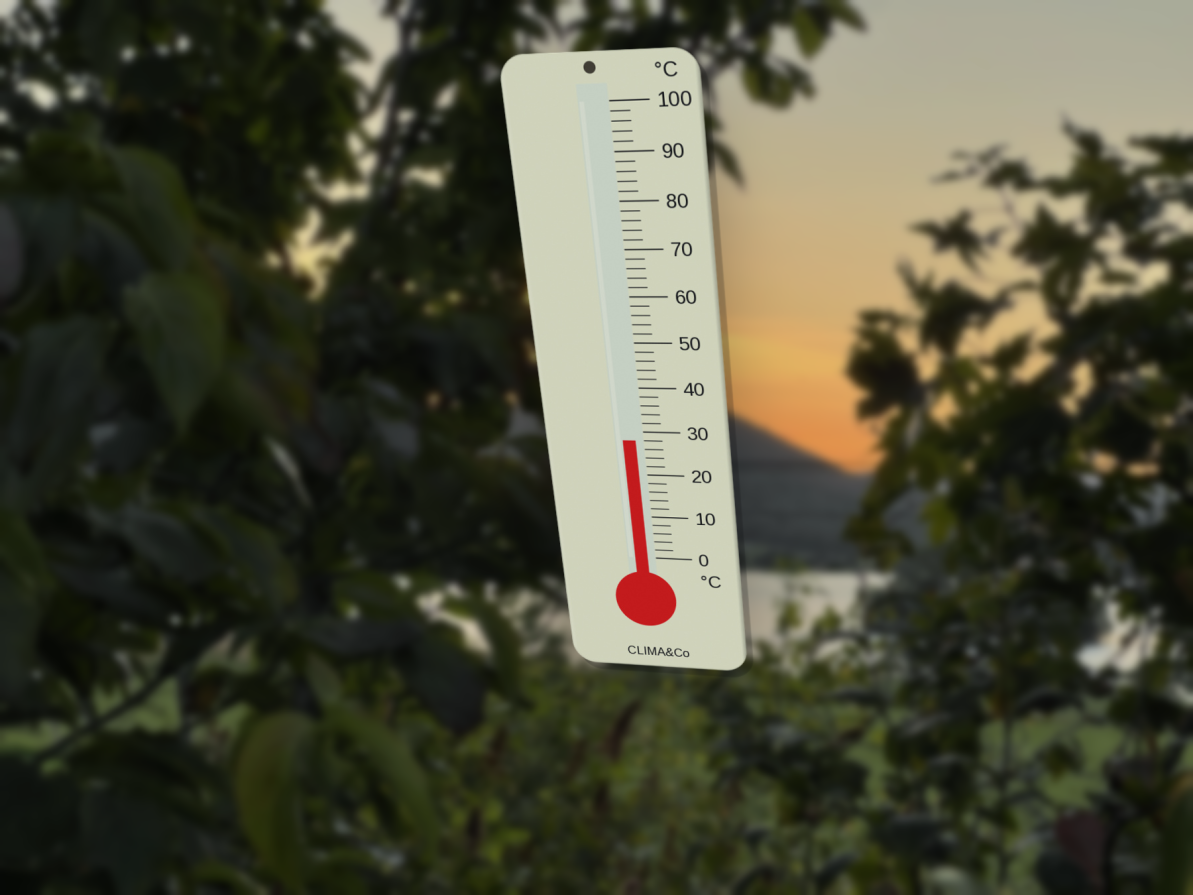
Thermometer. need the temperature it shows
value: 28 °C
